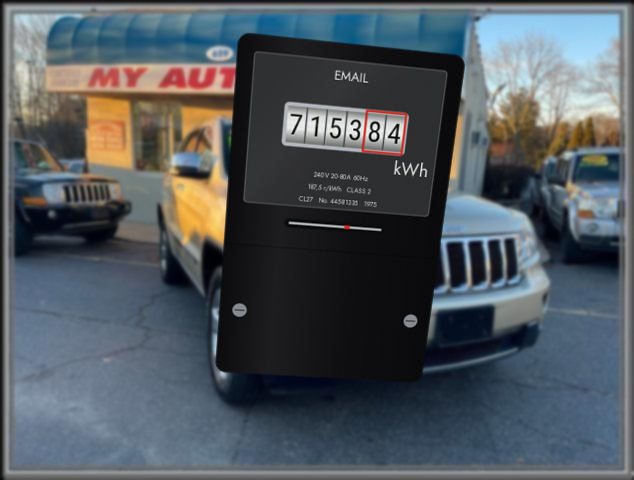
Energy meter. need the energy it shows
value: 7153.84 kWh
